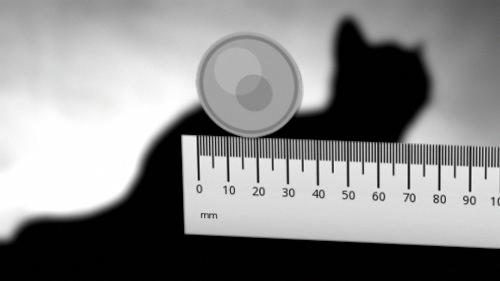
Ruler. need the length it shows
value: 35 mm
